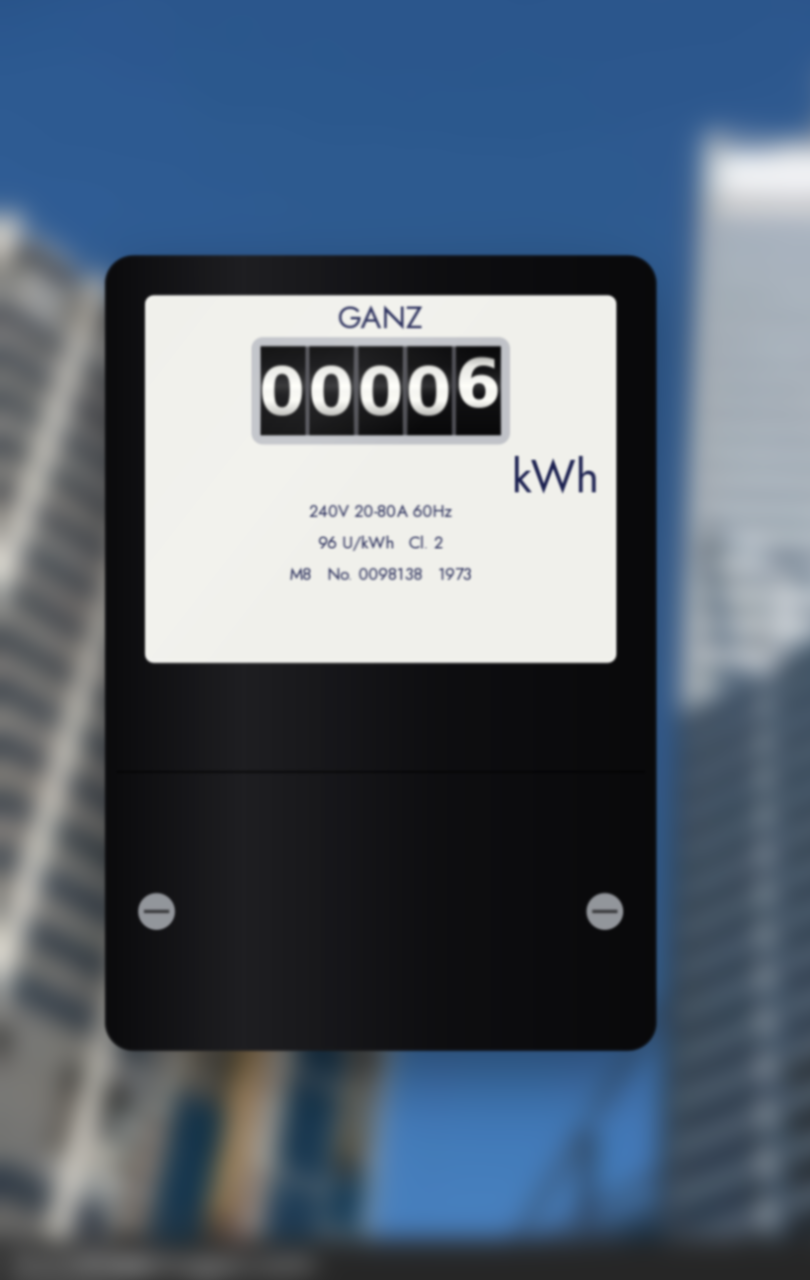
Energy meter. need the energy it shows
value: 6 kWh
